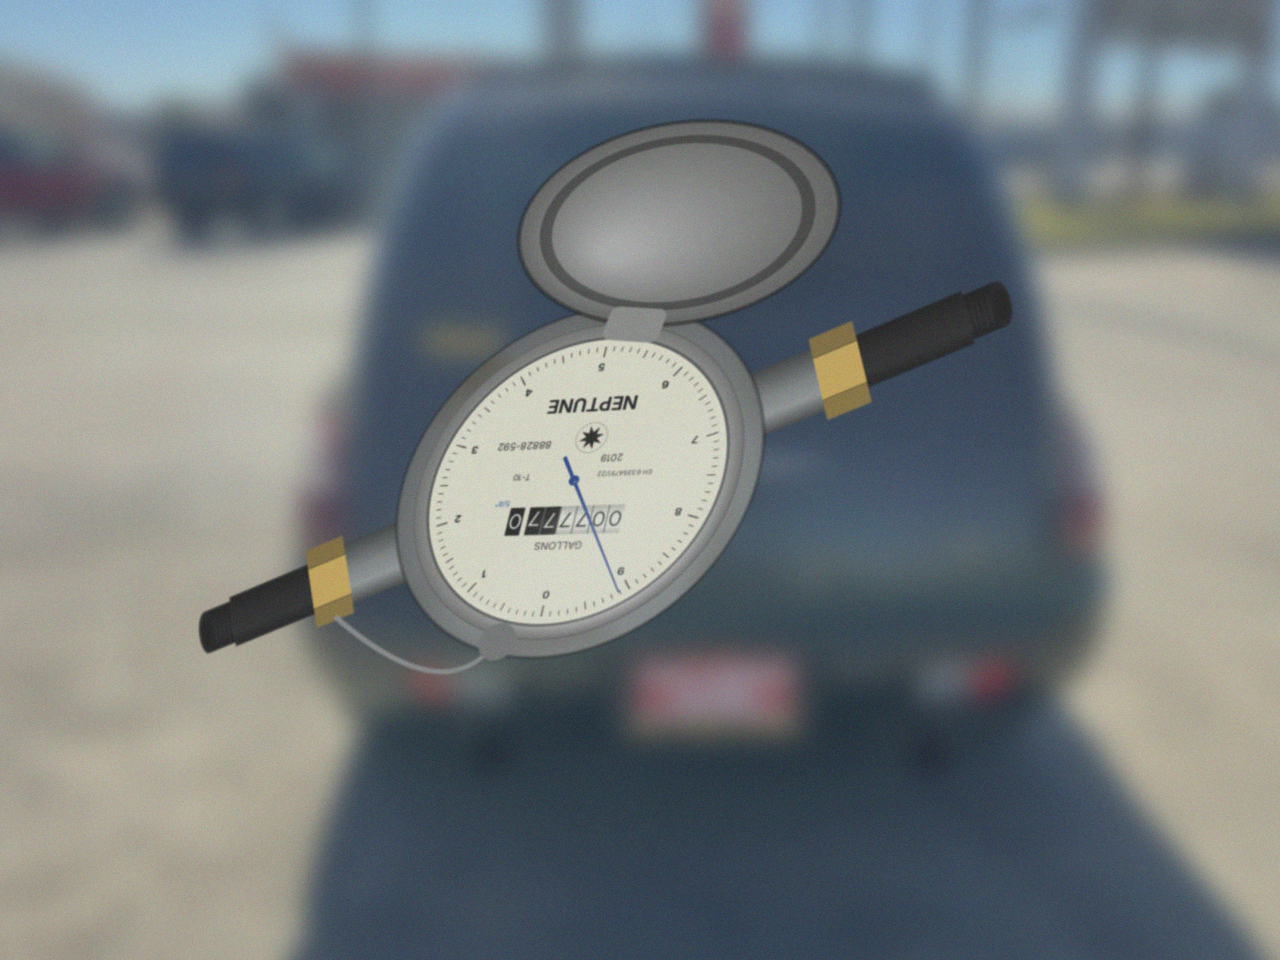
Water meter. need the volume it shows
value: 77769.1 gal
